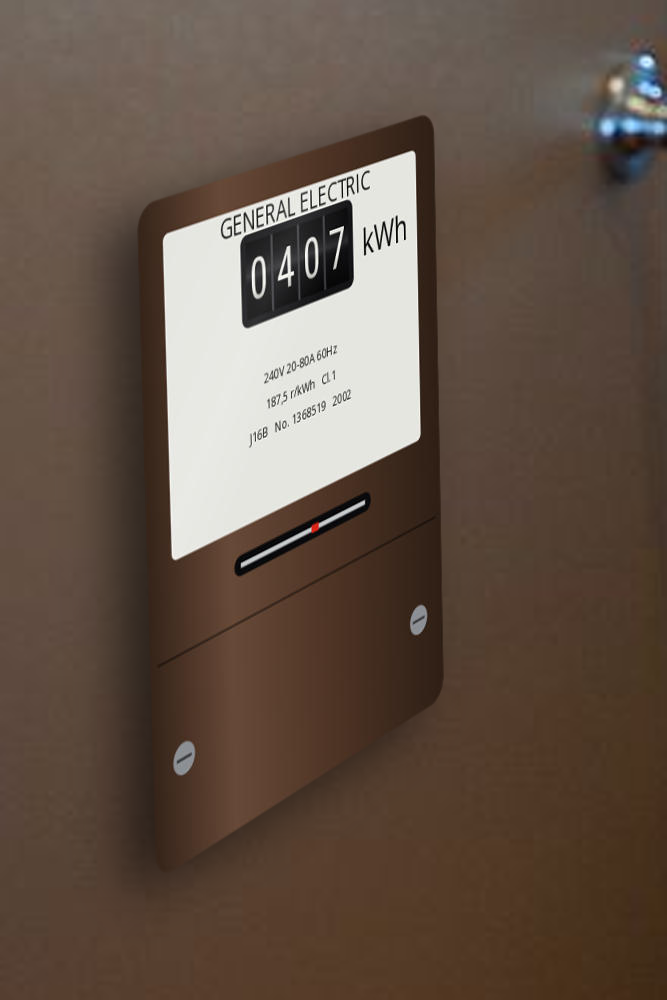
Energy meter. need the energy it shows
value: 407 kWh
